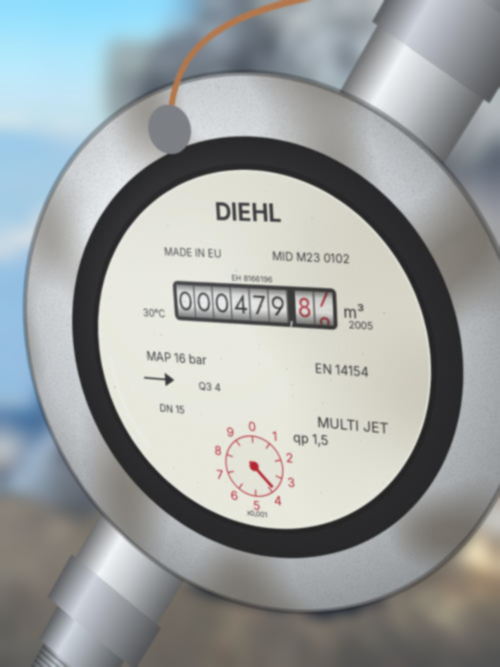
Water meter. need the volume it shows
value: 479.873 m³
